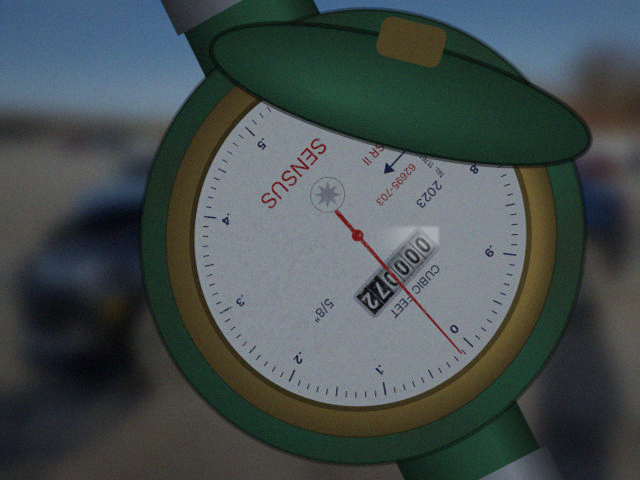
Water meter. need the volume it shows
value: 72.01 ft³
